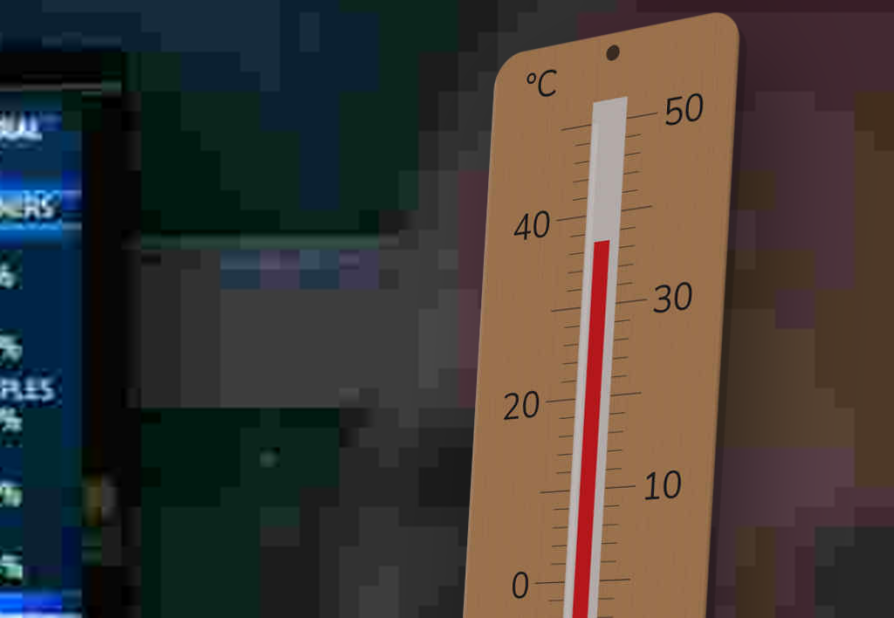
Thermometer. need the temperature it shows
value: 37 °C
